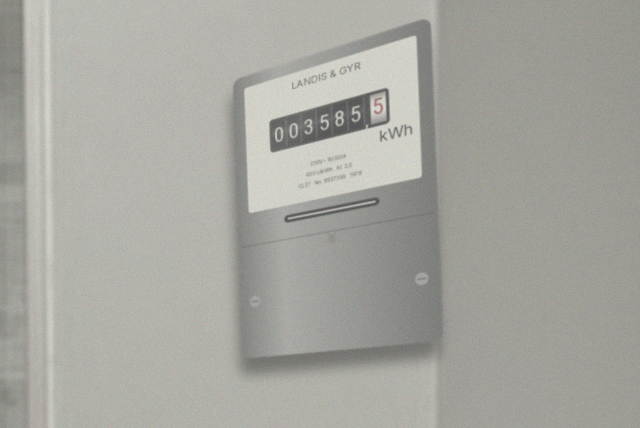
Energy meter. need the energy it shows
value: 3585.5 kWh
